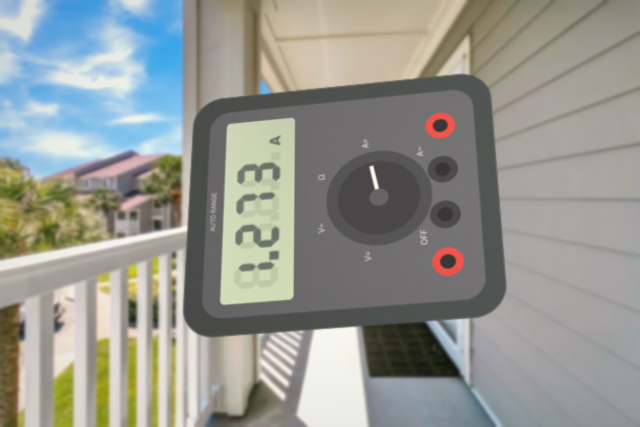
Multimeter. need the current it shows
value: 1.273 A
